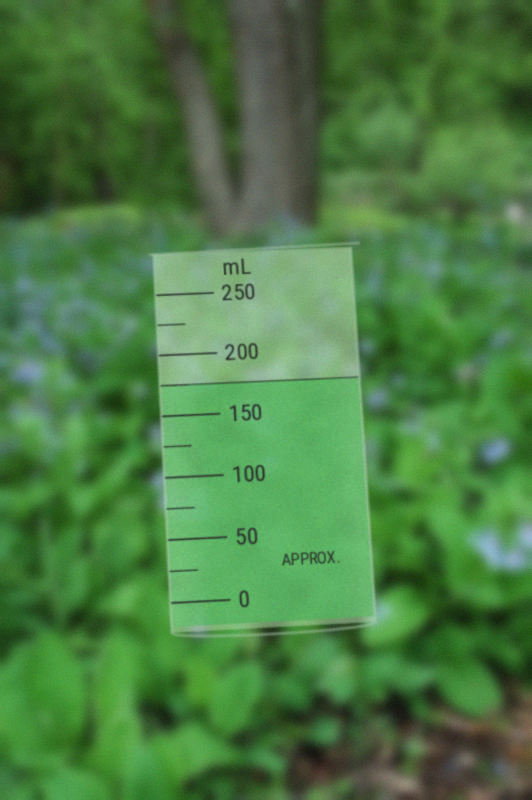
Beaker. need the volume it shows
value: 175 mL
